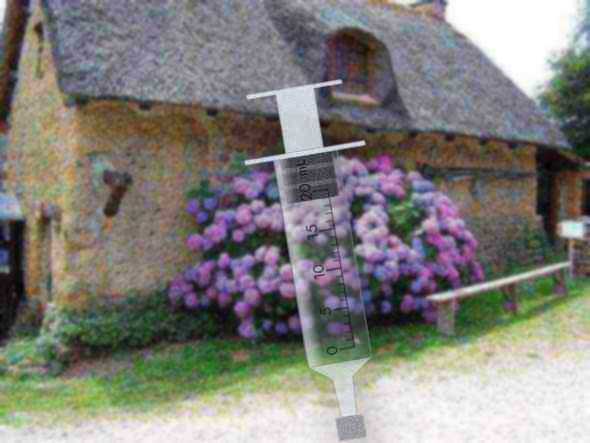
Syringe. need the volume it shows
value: 19 mL
